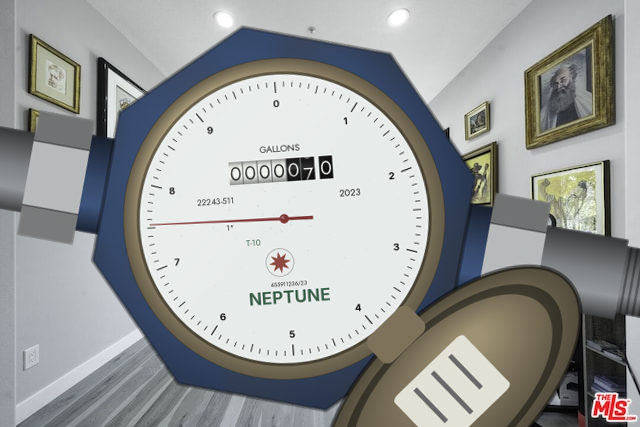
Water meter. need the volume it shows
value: 67.5 gal
